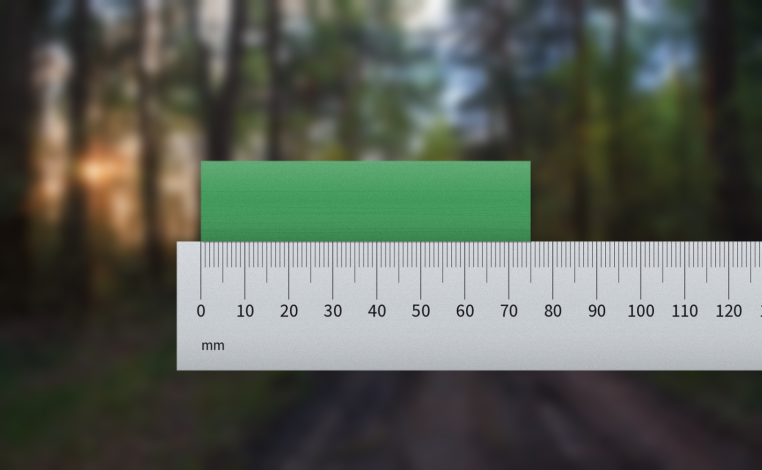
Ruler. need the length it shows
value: 75 mm
